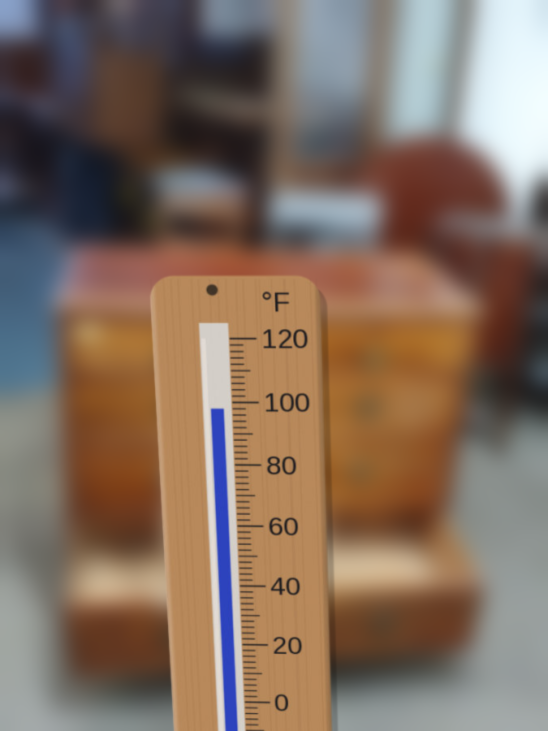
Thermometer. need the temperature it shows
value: 98 °F
